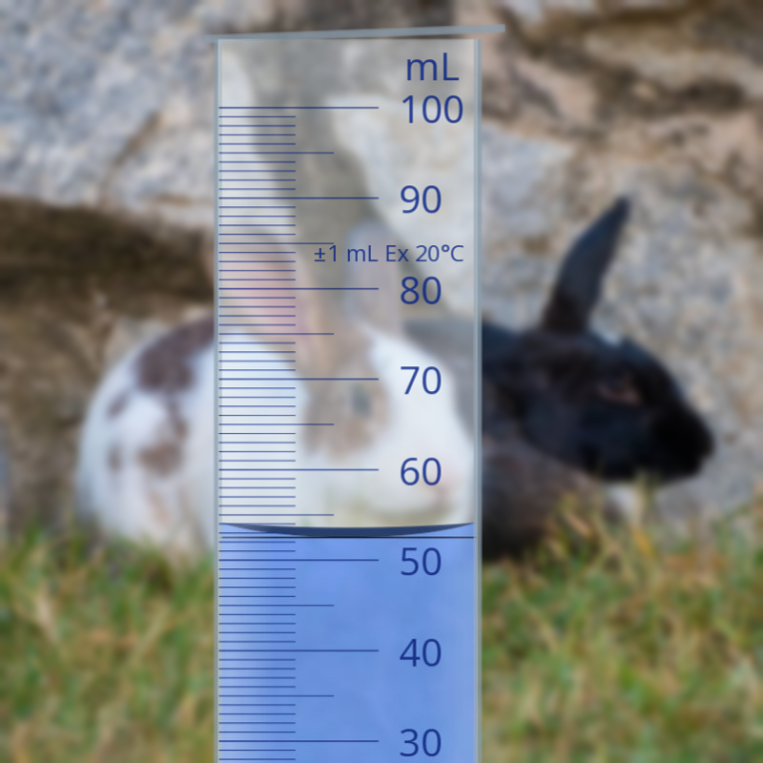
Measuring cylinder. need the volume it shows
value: 52.5 mL
